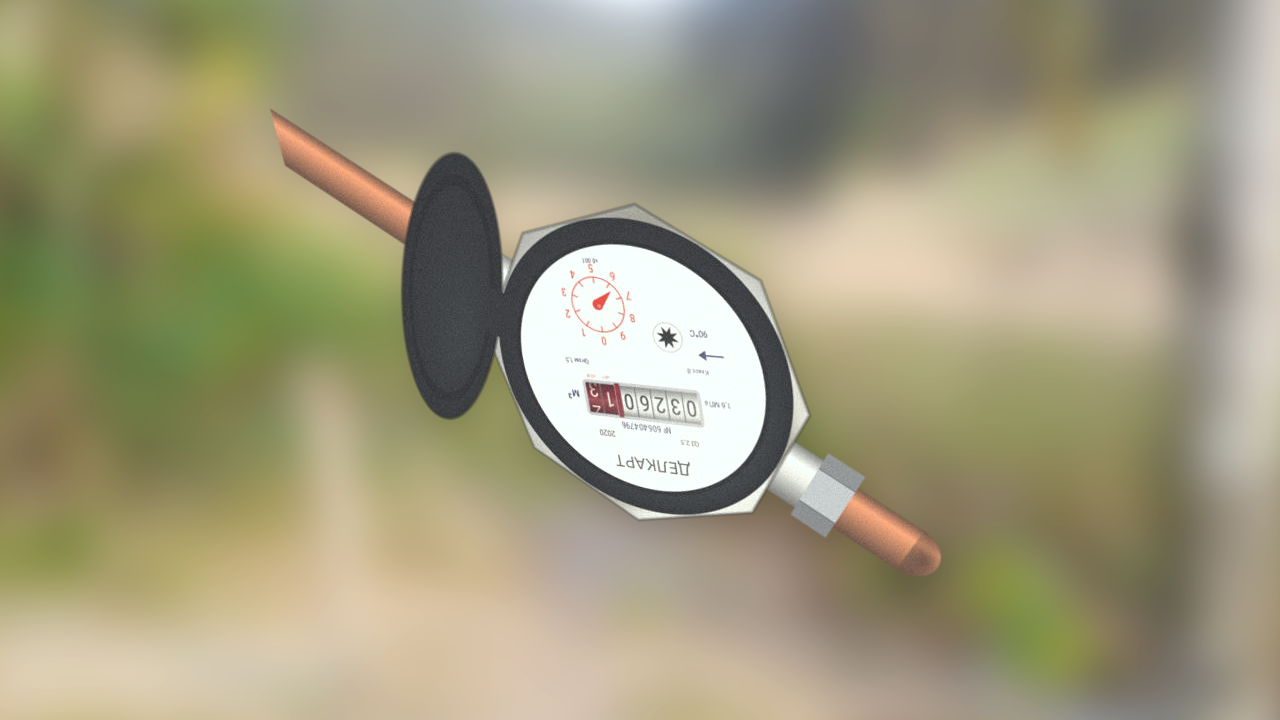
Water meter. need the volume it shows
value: 3260.126 m³
